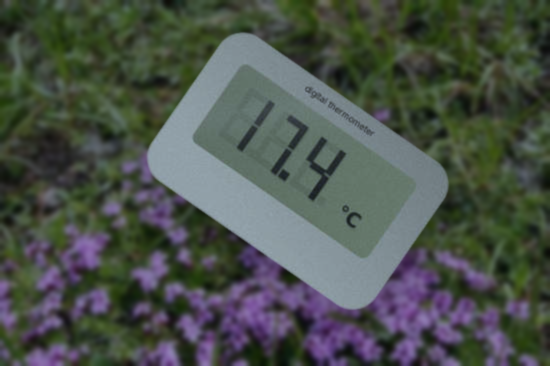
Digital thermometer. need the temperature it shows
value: 17.4 °C
